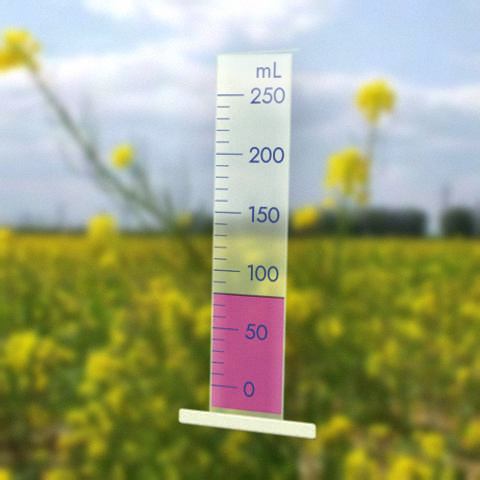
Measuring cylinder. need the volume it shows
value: 80 mL
